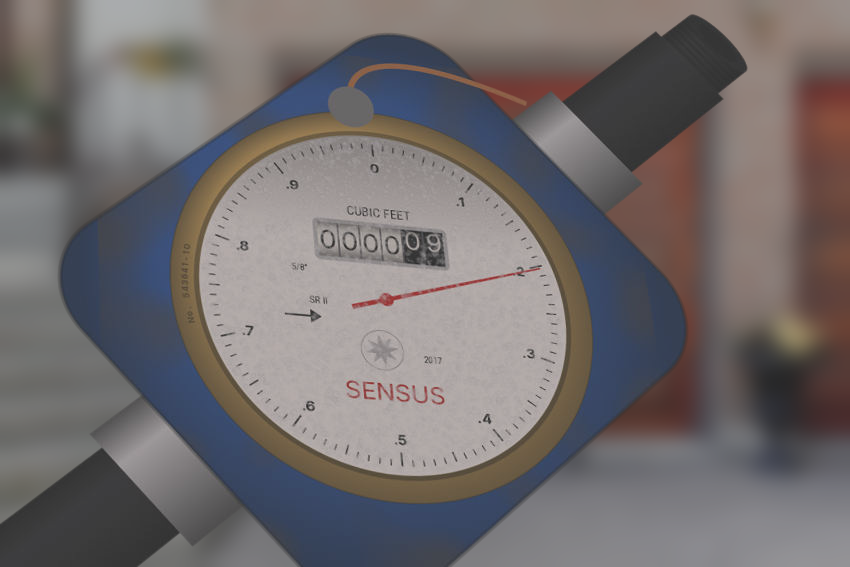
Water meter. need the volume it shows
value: 9.20 ft³
